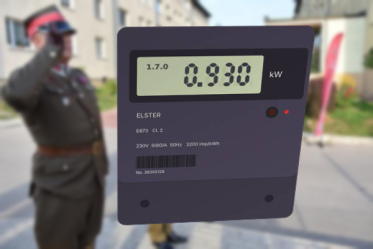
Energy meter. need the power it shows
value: 0.930 kW
